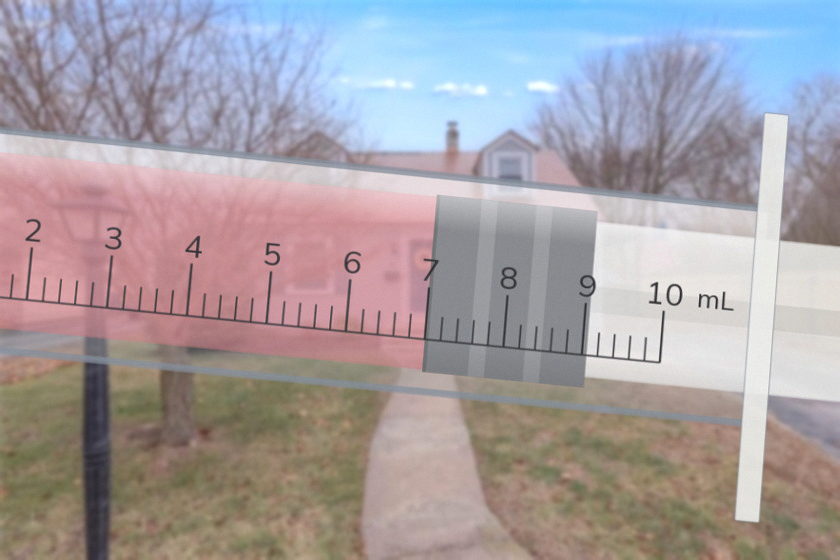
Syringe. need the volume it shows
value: 7 mL
